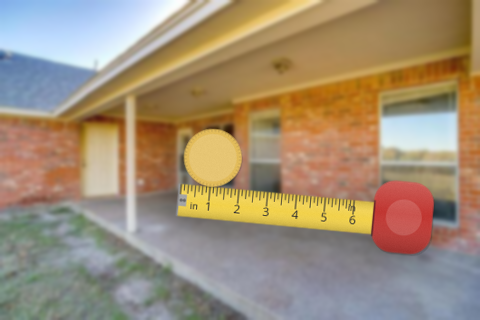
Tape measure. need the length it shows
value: 2 in
